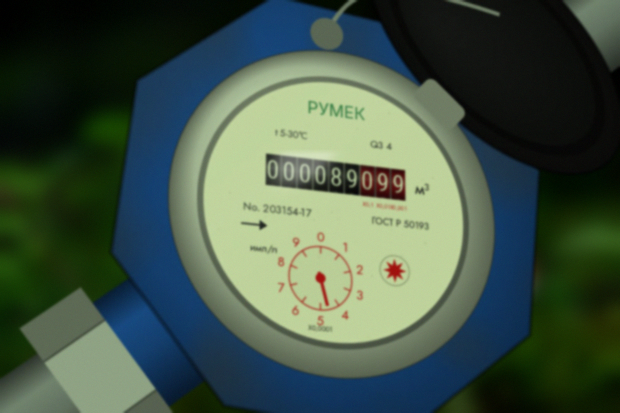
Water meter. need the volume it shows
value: 89.0994 m³
